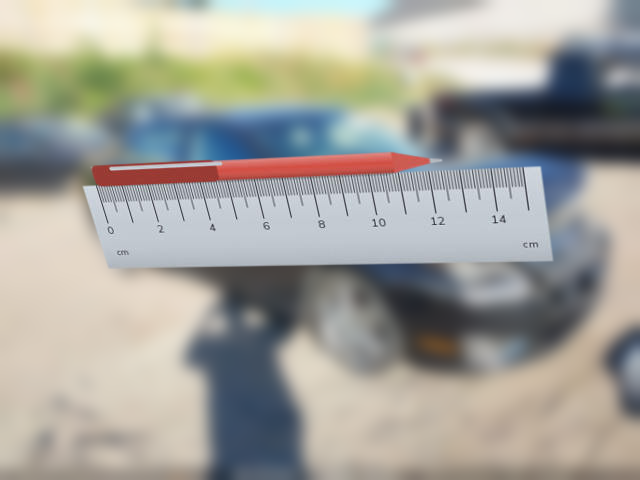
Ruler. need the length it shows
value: 12.5 cm
